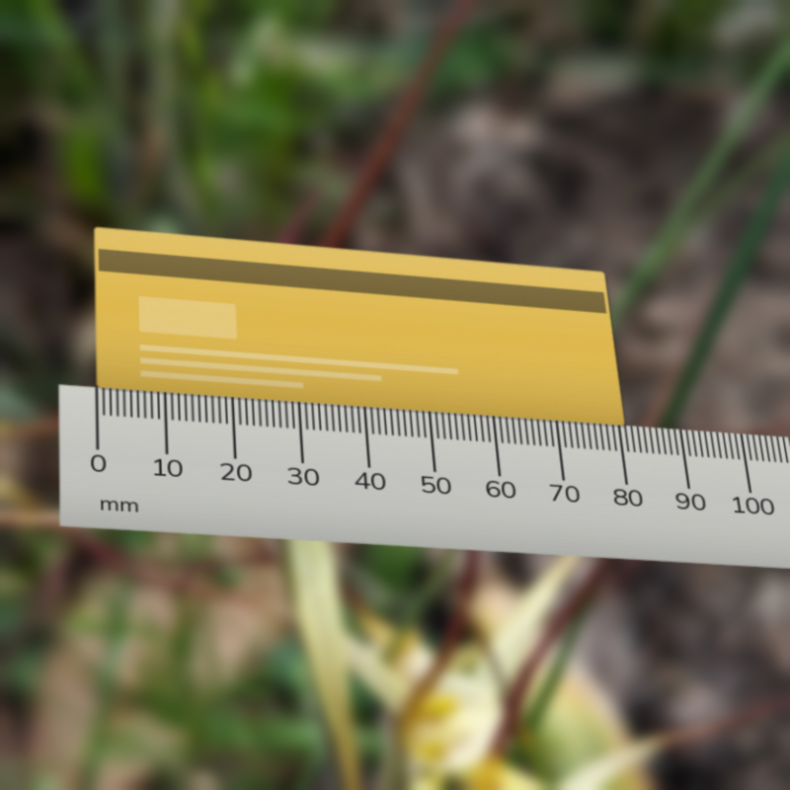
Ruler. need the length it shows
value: 81 mm
